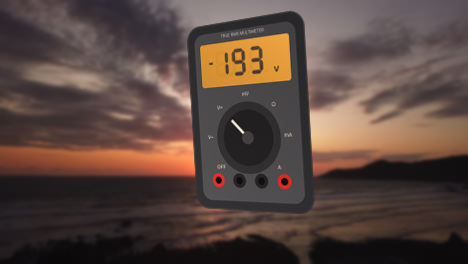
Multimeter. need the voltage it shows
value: -193 V
